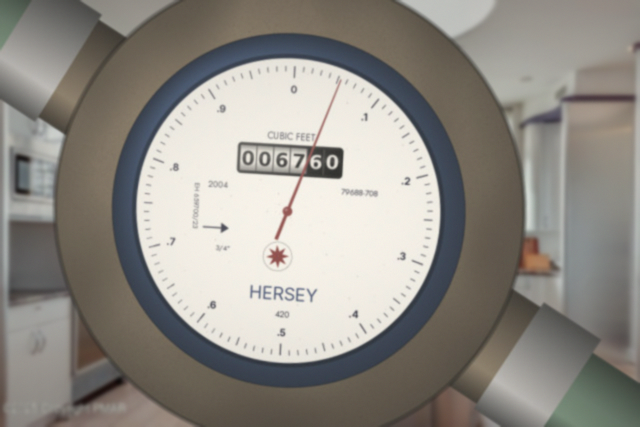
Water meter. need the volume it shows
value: 6760.05 ft³
